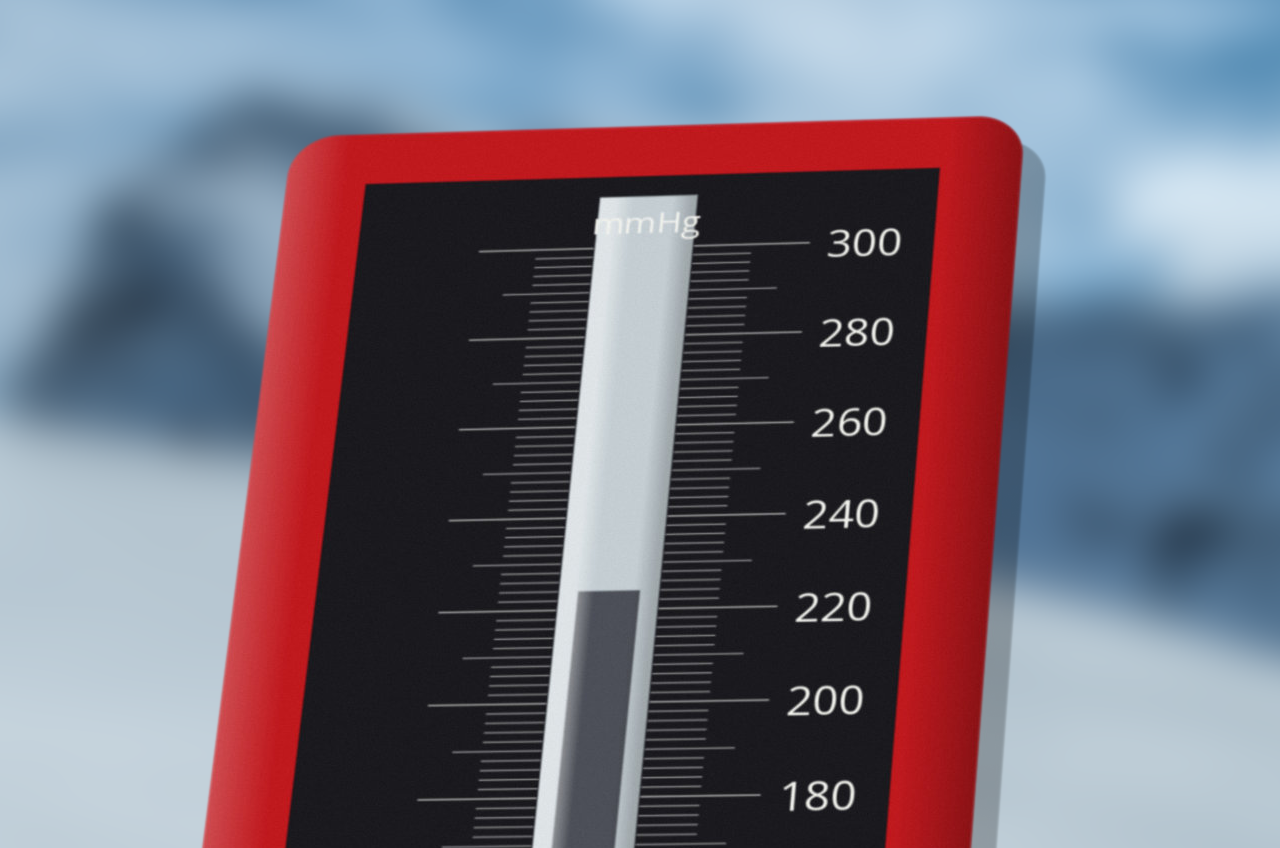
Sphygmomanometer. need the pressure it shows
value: 224 mmHg
